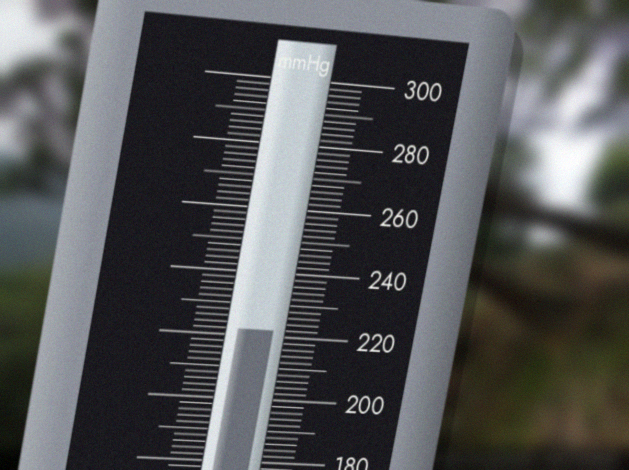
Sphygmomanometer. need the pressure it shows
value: 222 mmHg
